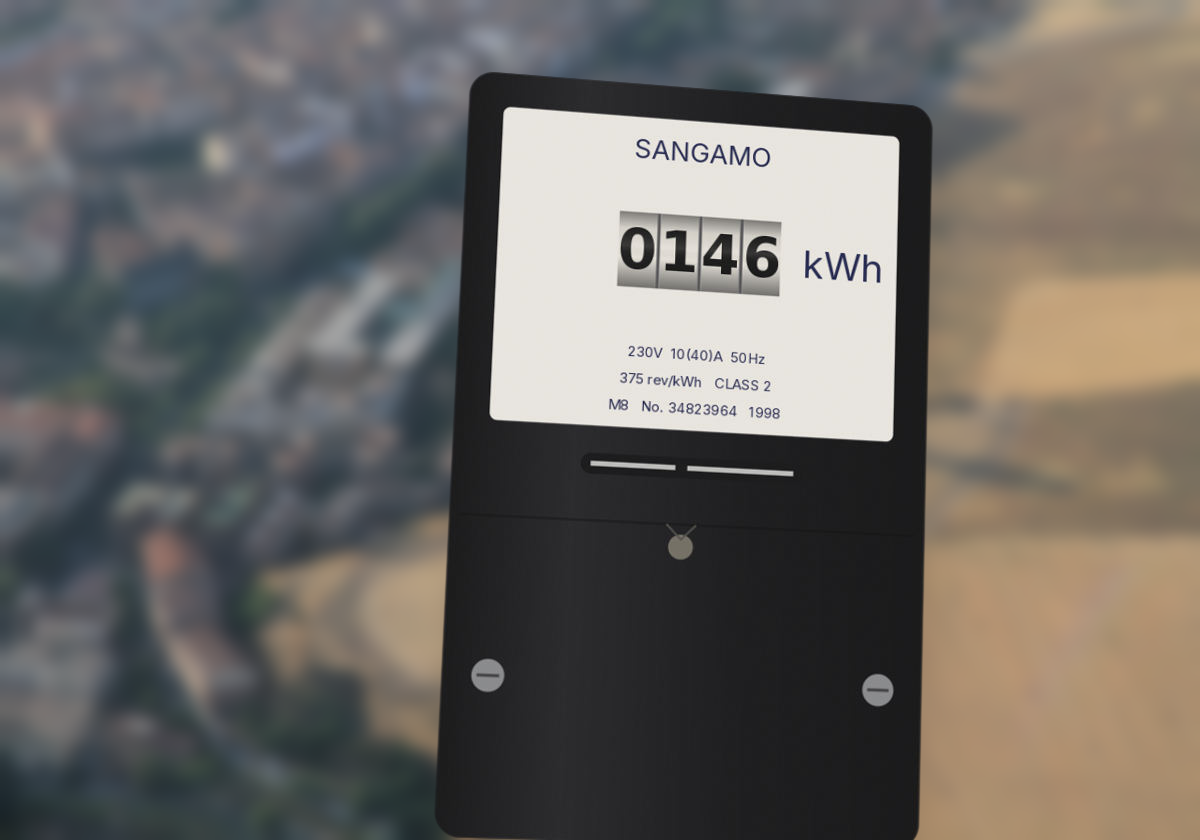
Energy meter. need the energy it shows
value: 146 kWh
